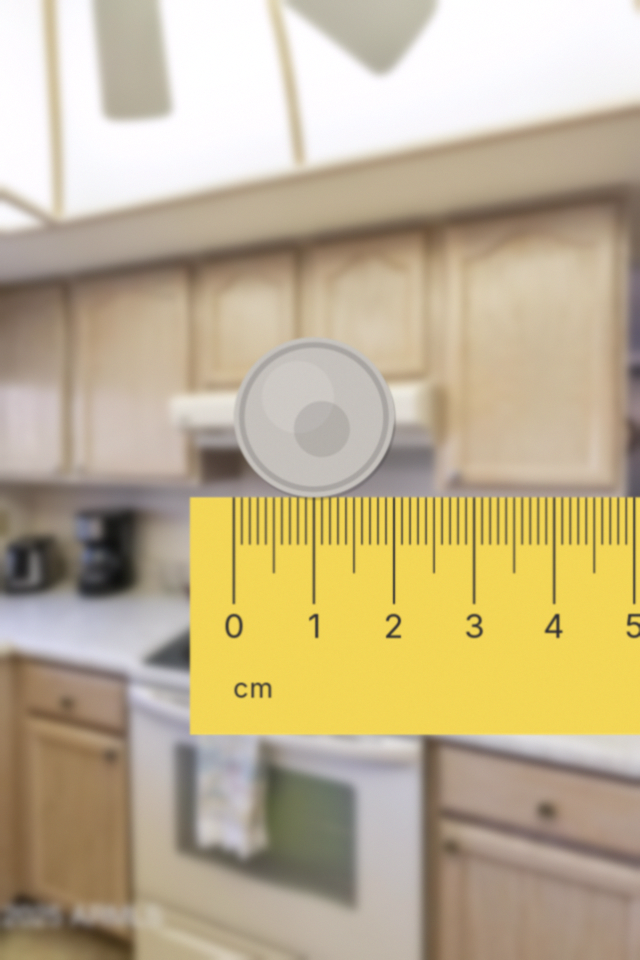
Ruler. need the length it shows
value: 2 cm
